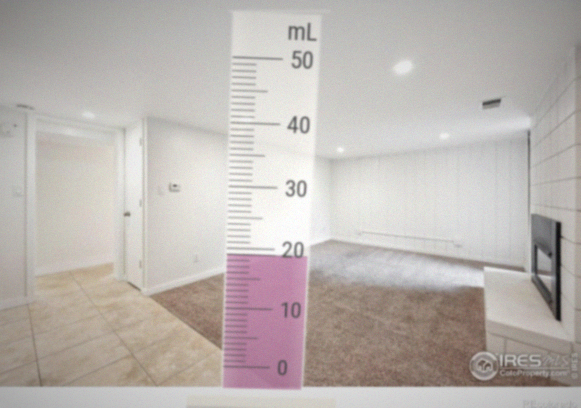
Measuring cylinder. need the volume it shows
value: 19 mL
